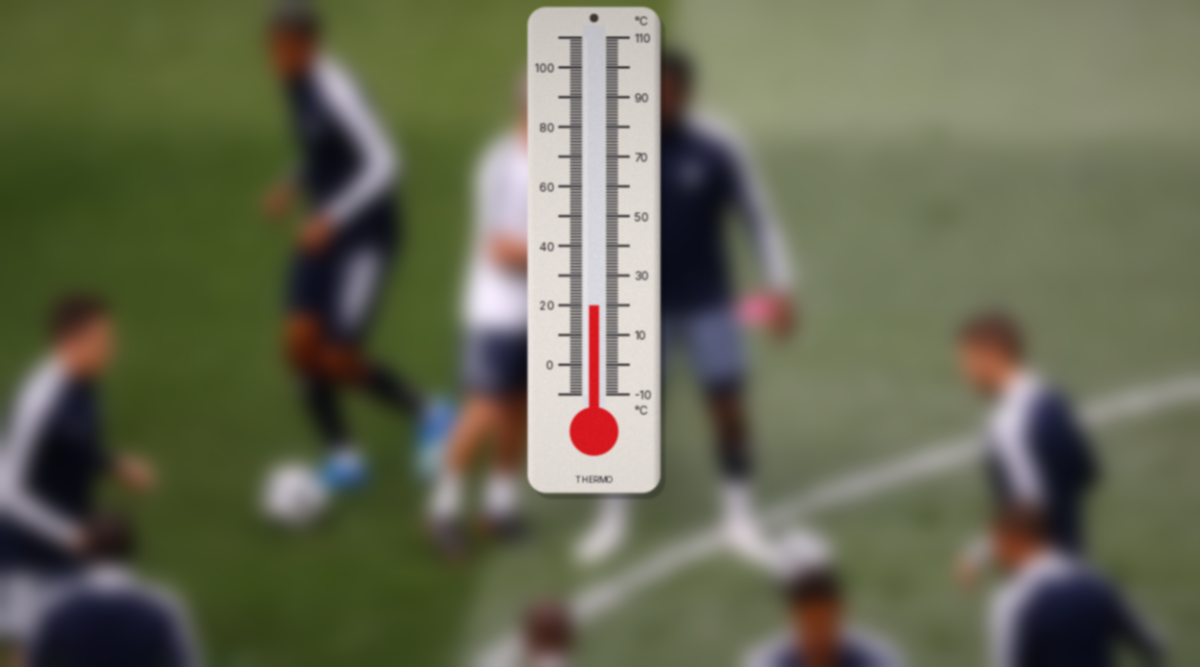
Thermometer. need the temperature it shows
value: 20 °C
